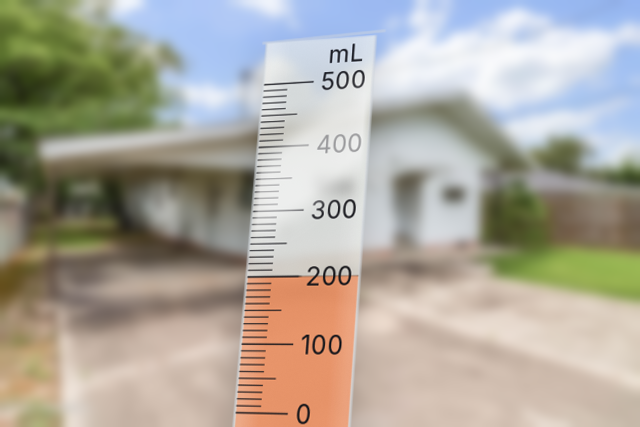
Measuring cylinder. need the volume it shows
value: 200 mL
